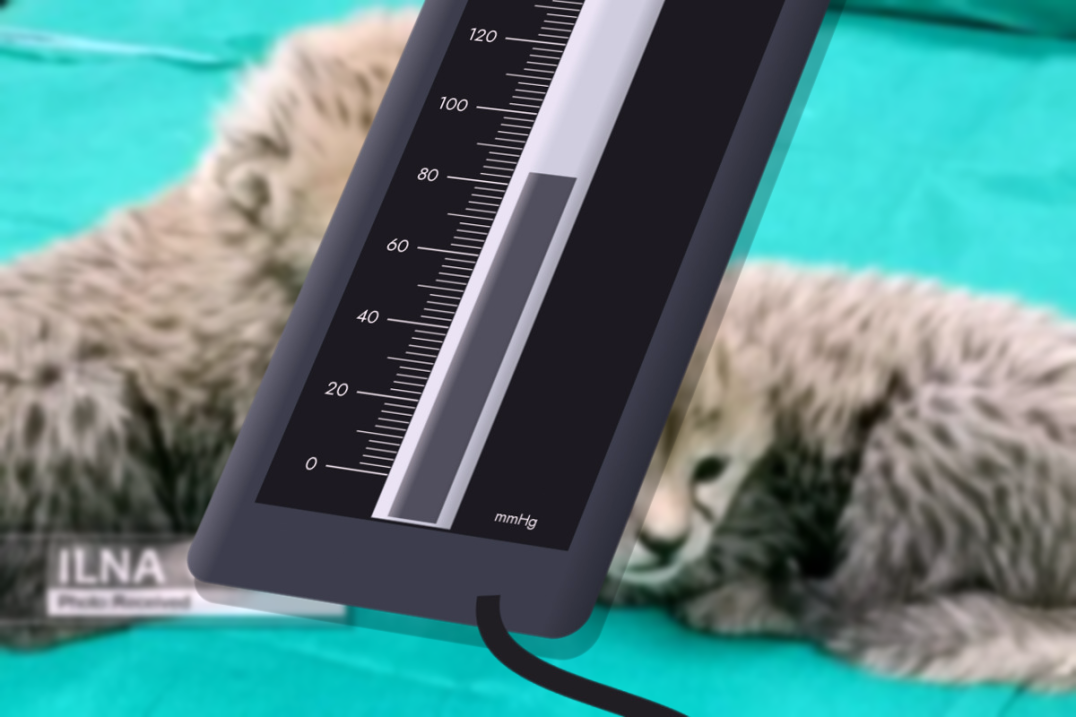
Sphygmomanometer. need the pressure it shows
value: 84 mmHg
